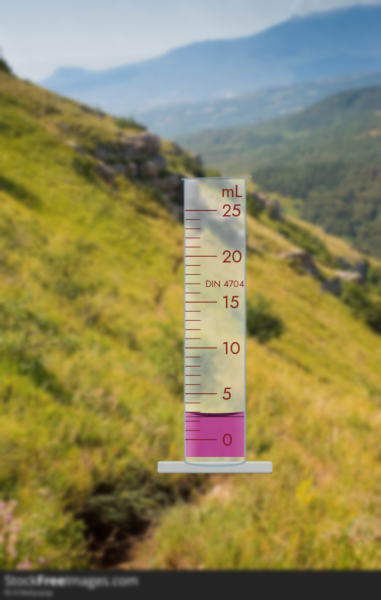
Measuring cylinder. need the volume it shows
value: 2.5 mL
